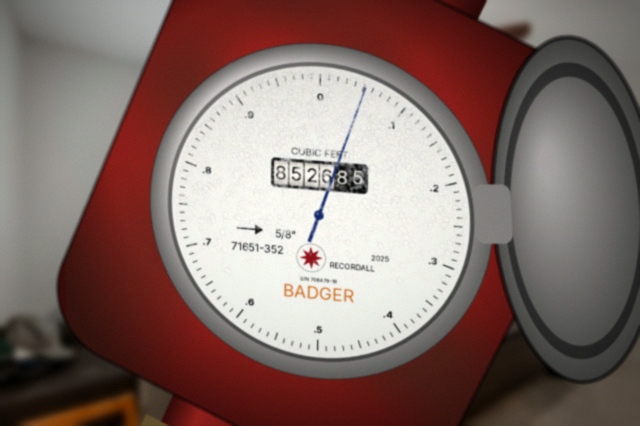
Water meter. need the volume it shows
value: 852685.05 ft³
